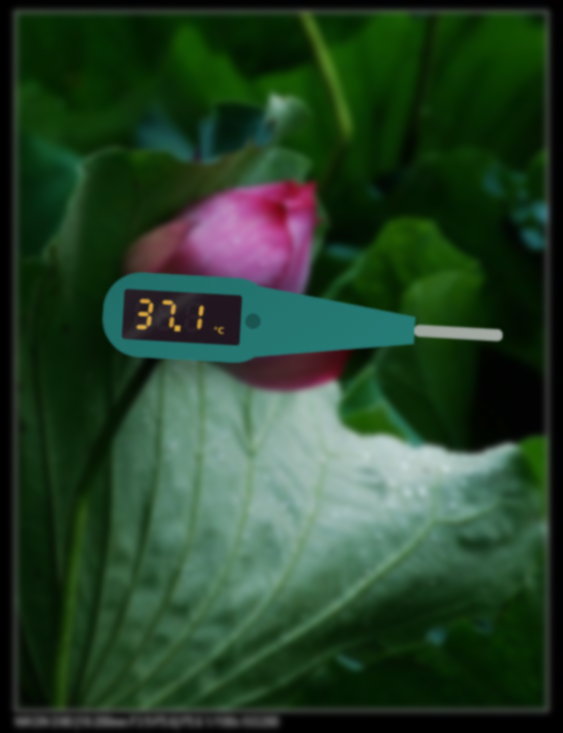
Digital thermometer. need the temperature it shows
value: 37.1 °C
